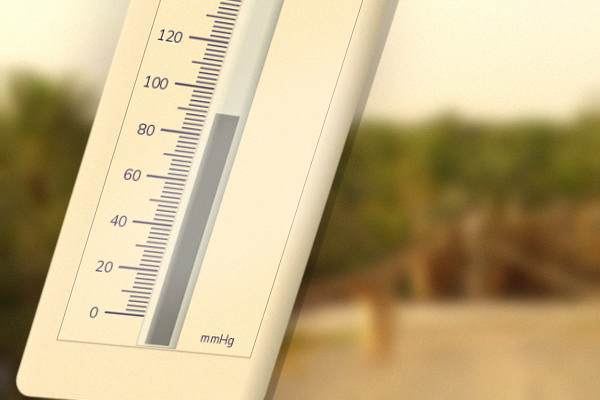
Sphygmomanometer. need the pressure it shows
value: 90 mmHg
